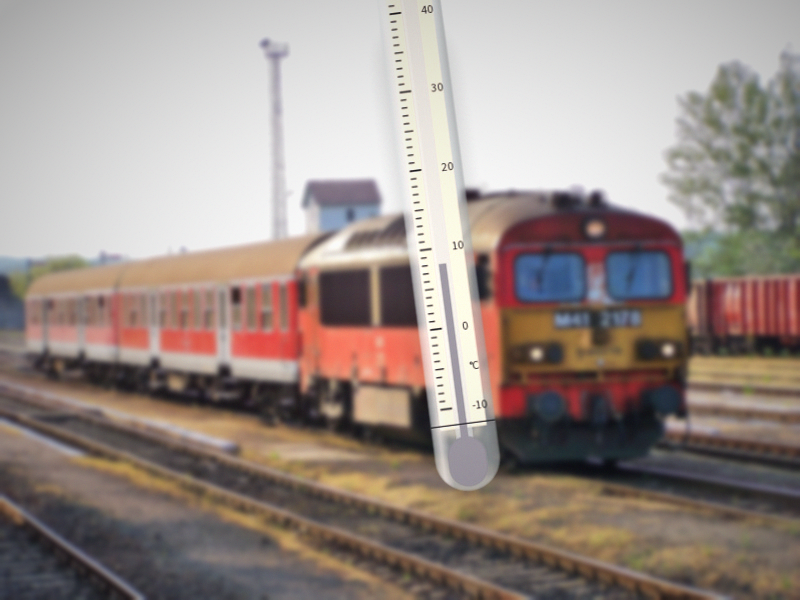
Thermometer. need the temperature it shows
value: 8 °C
